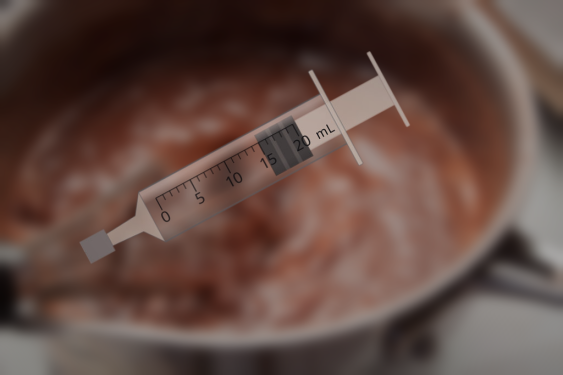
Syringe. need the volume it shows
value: 15 mL
